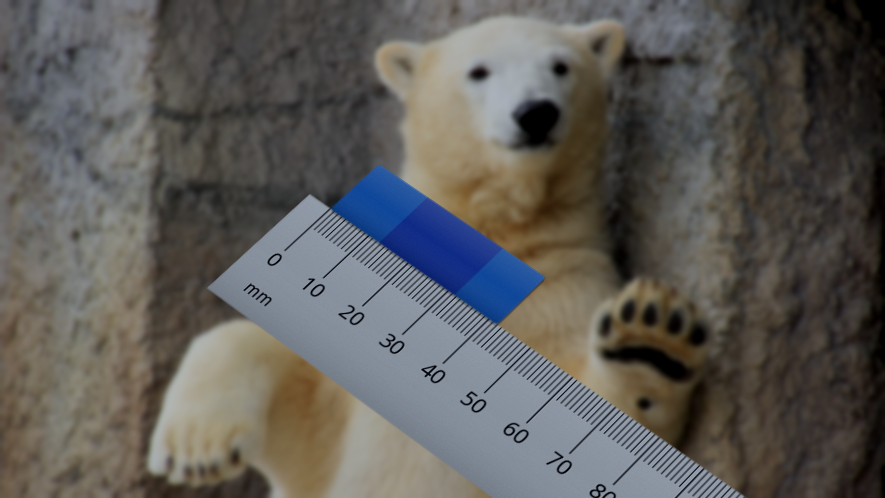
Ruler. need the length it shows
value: 42 mm
